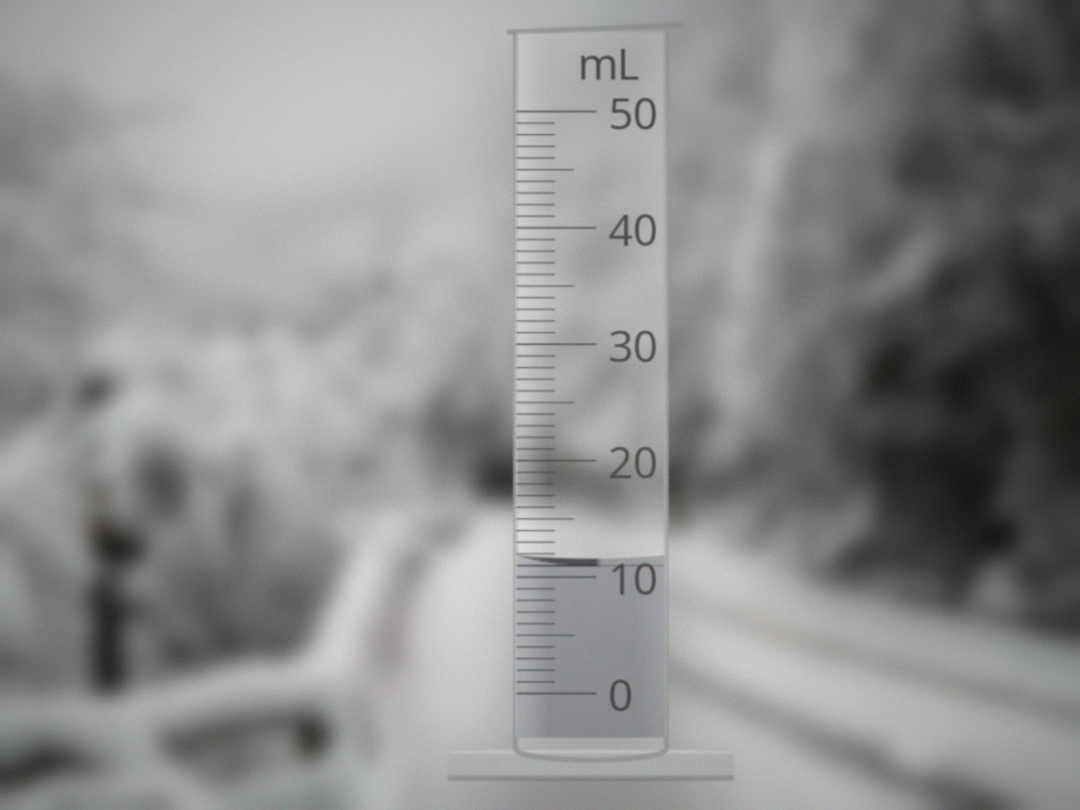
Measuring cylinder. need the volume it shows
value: 11 mL
